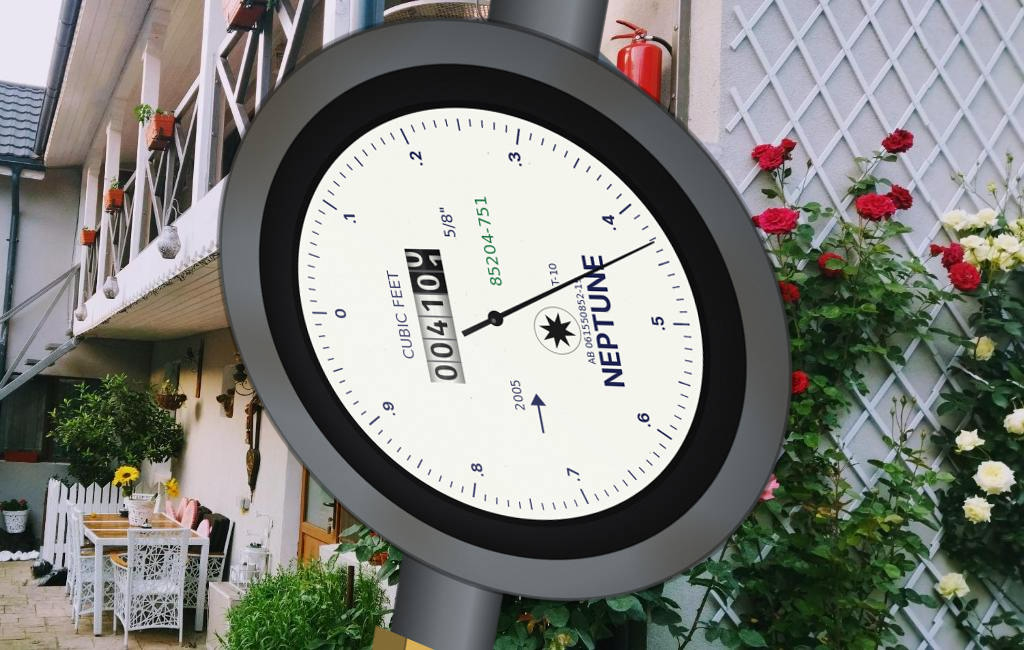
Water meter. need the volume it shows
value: 4100.43 ft³
